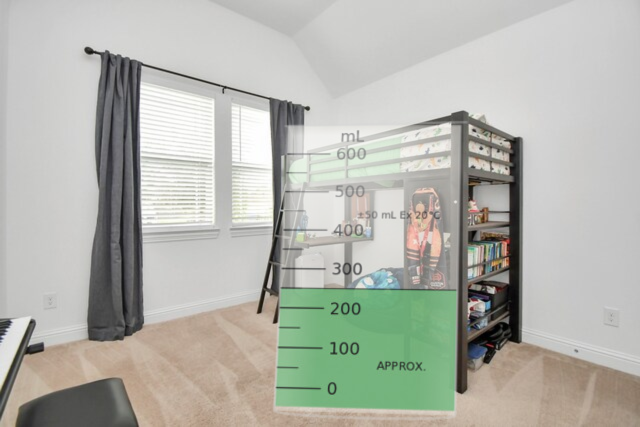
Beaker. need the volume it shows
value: 250 mL
